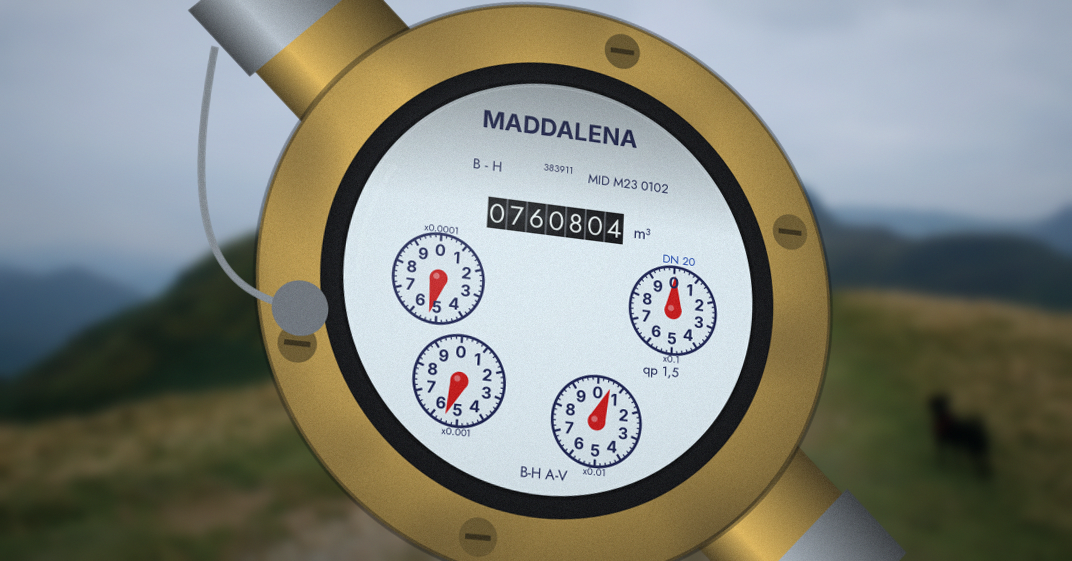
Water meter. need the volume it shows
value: 760804.0055 m³
